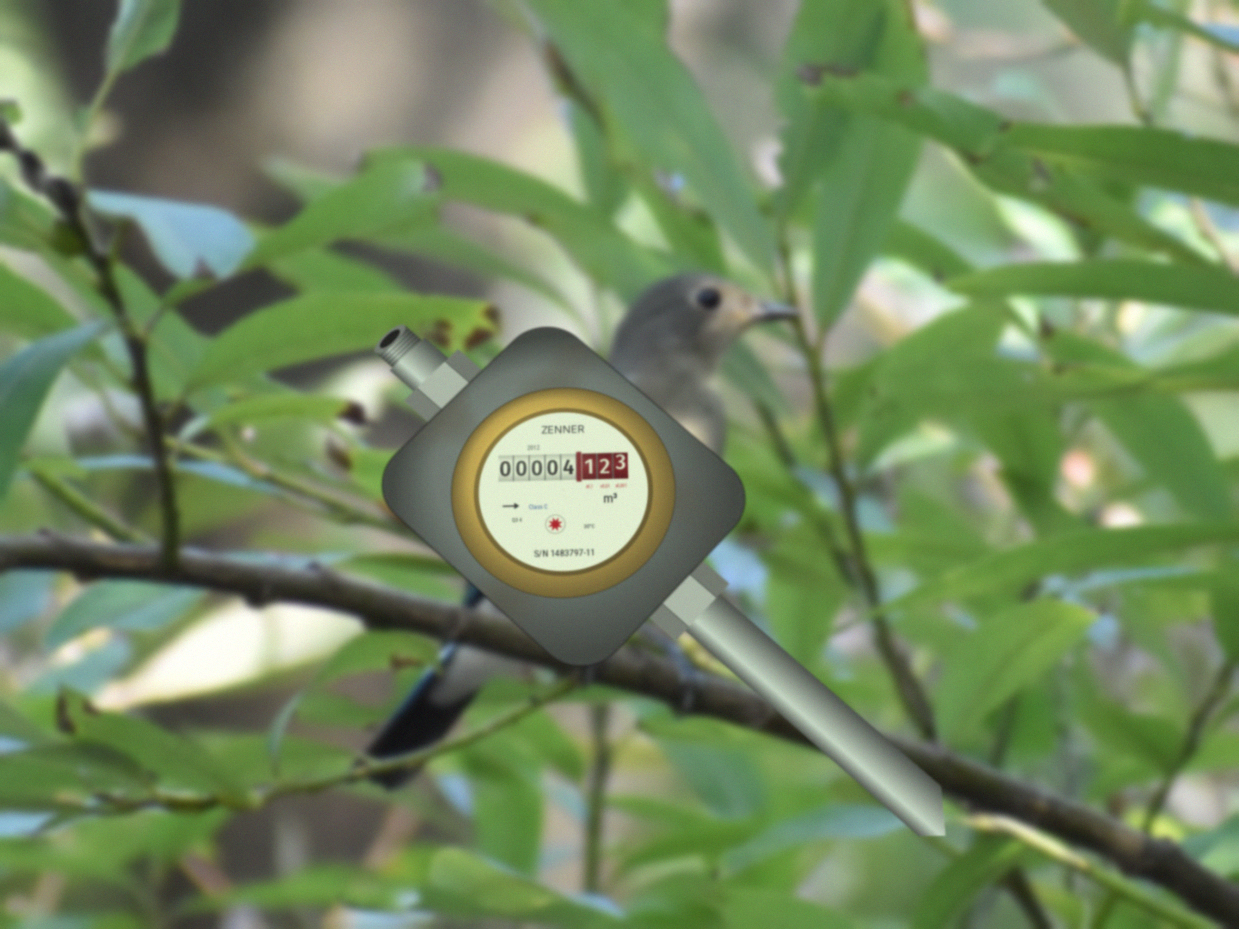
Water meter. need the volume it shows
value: 4.123 m³
